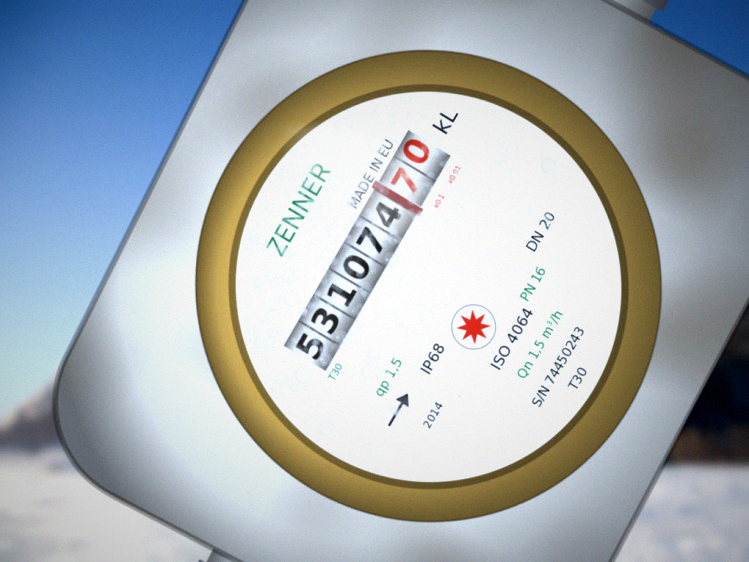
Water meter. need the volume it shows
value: 531074.70 kL
